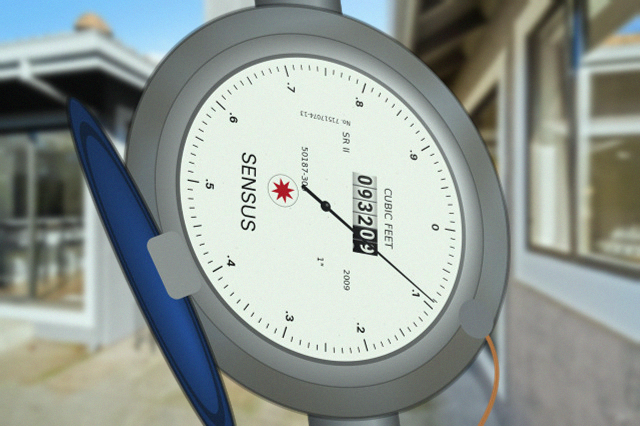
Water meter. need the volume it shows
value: 93209.09 ft³
